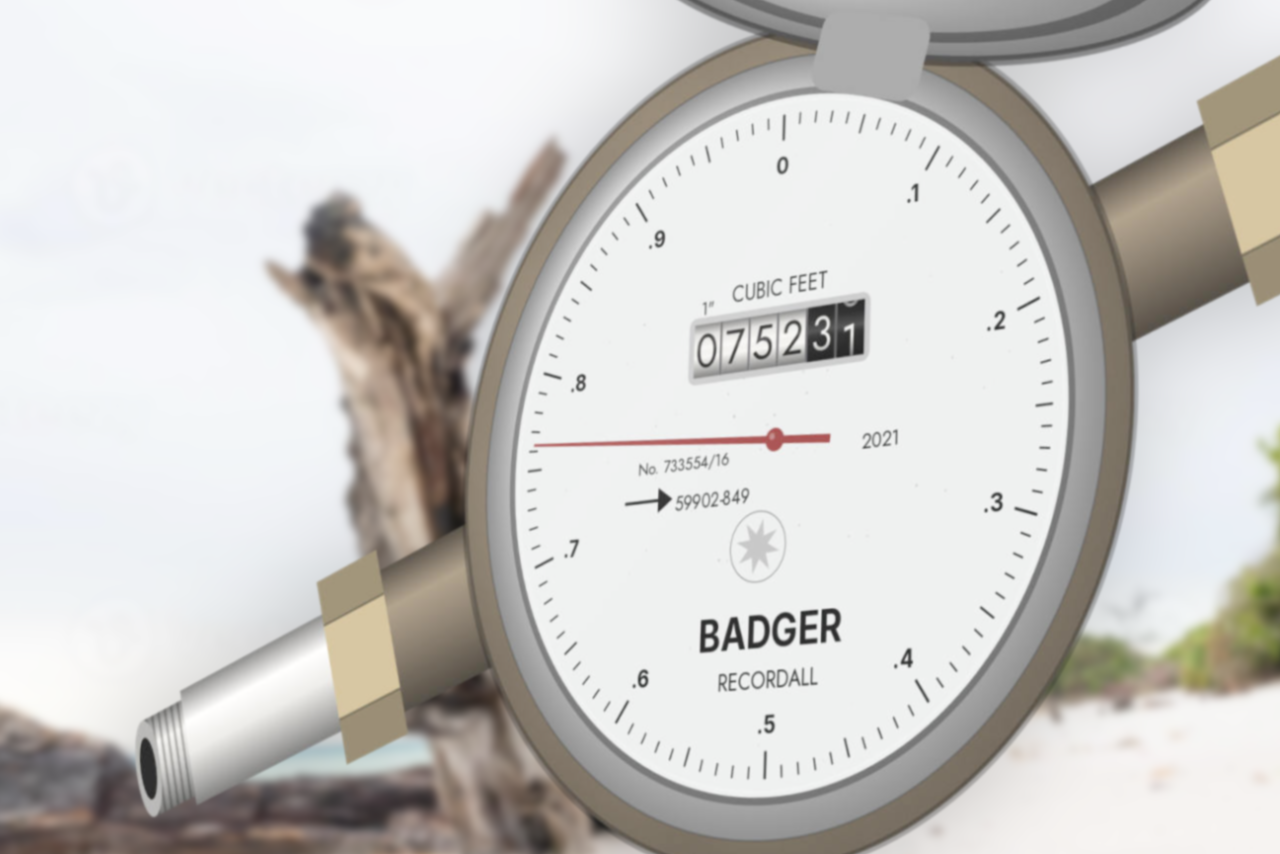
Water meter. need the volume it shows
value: 75230.76 ft³
